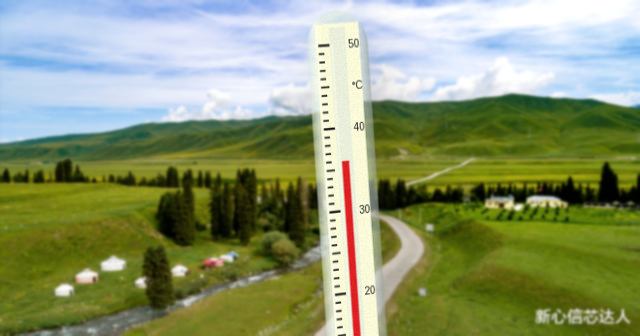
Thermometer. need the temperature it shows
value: 36 °C
